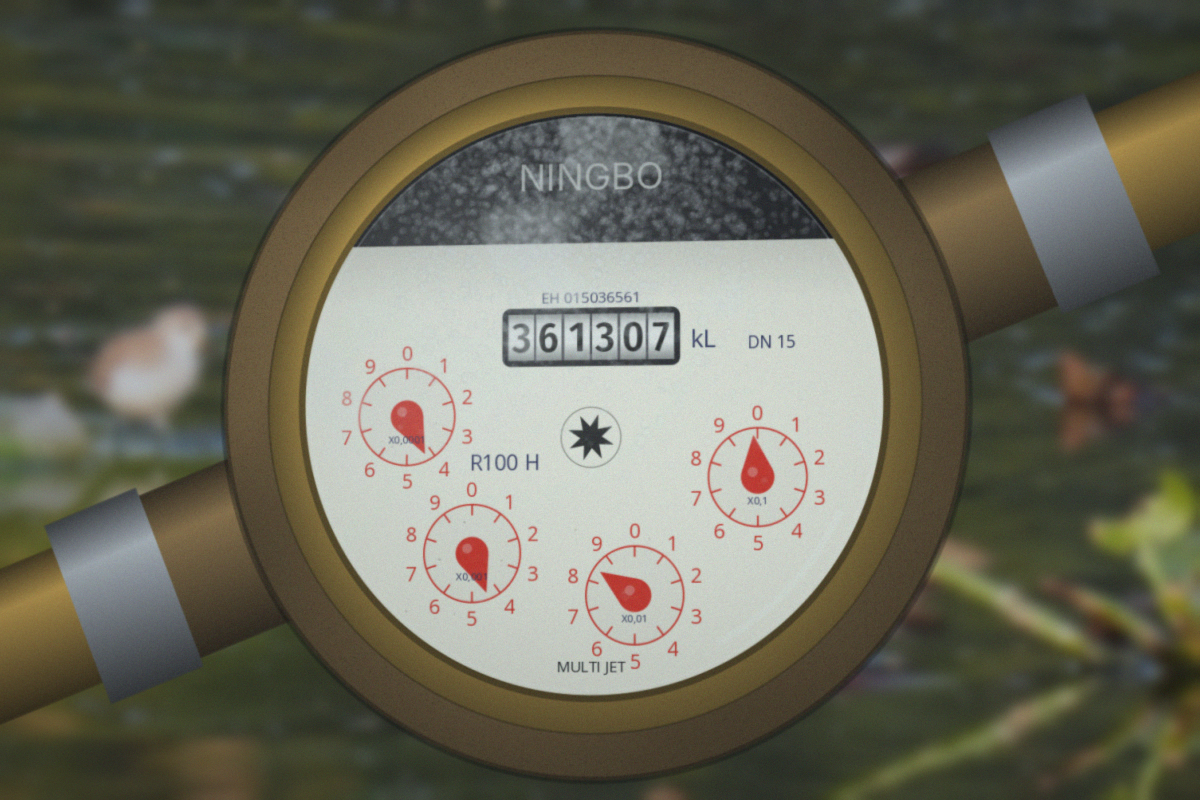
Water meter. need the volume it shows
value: 361306.9844 kL
